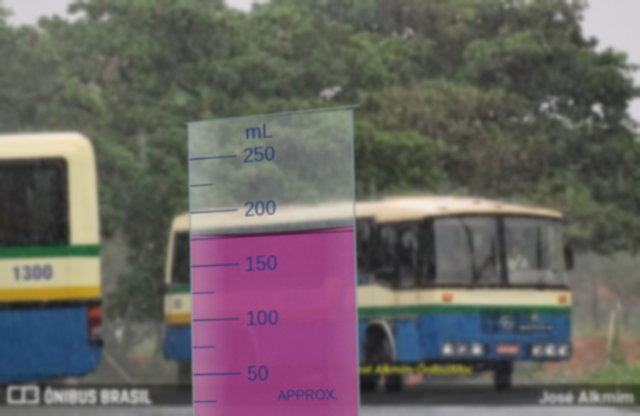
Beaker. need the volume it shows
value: 175 mL
